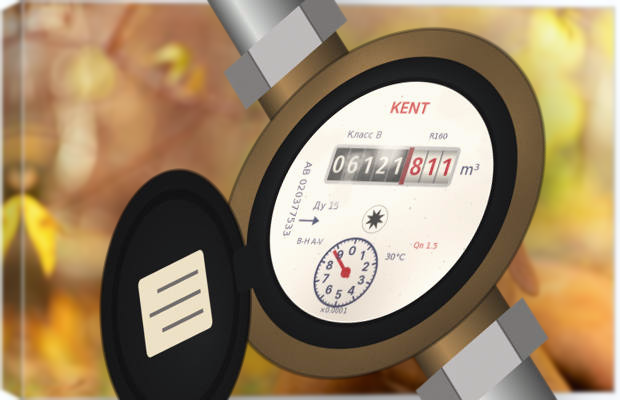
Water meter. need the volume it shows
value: 6121.8118 m³
